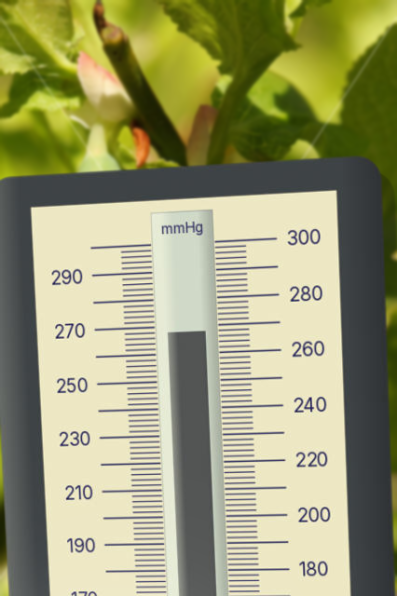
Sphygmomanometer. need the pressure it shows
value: 268 mmHg
